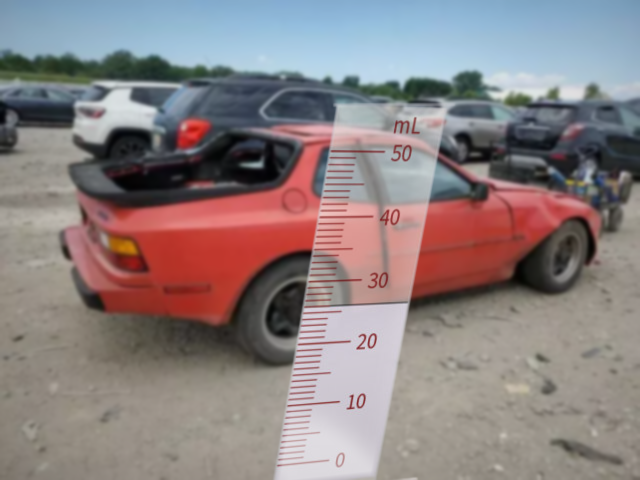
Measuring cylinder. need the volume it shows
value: 26 mL
